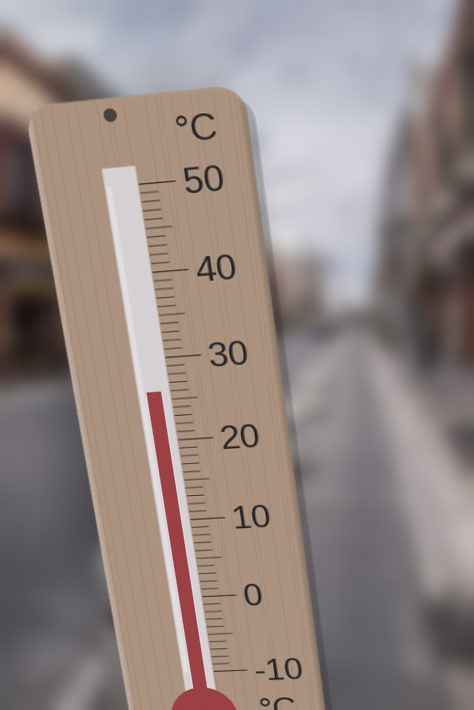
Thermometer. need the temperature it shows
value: 26 °C
